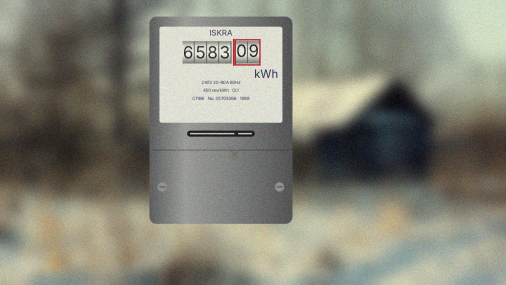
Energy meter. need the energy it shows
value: 6583.09 kWh
